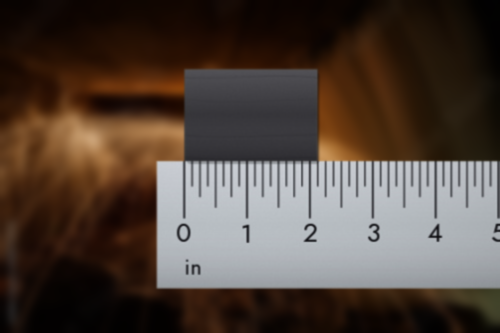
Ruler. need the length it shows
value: 2.125 in
